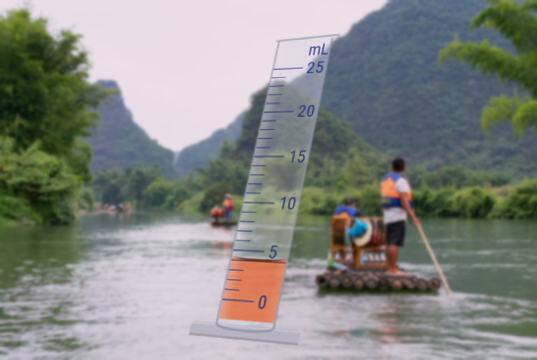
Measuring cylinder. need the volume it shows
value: 4 mL
